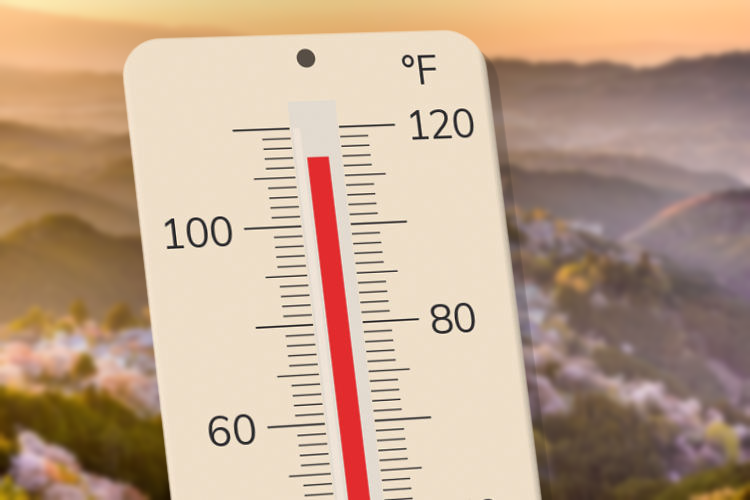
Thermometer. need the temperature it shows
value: 114 °F
